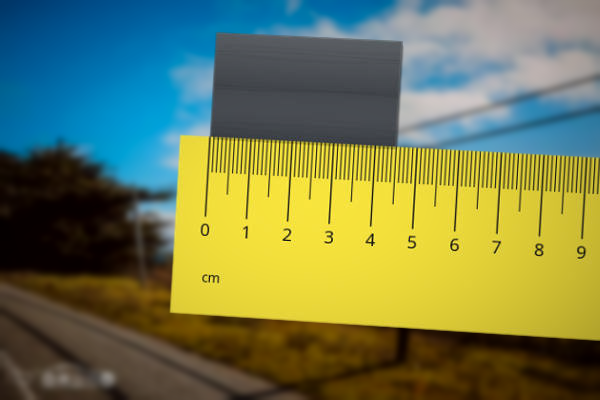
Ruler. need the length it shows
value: 4.5 cm
